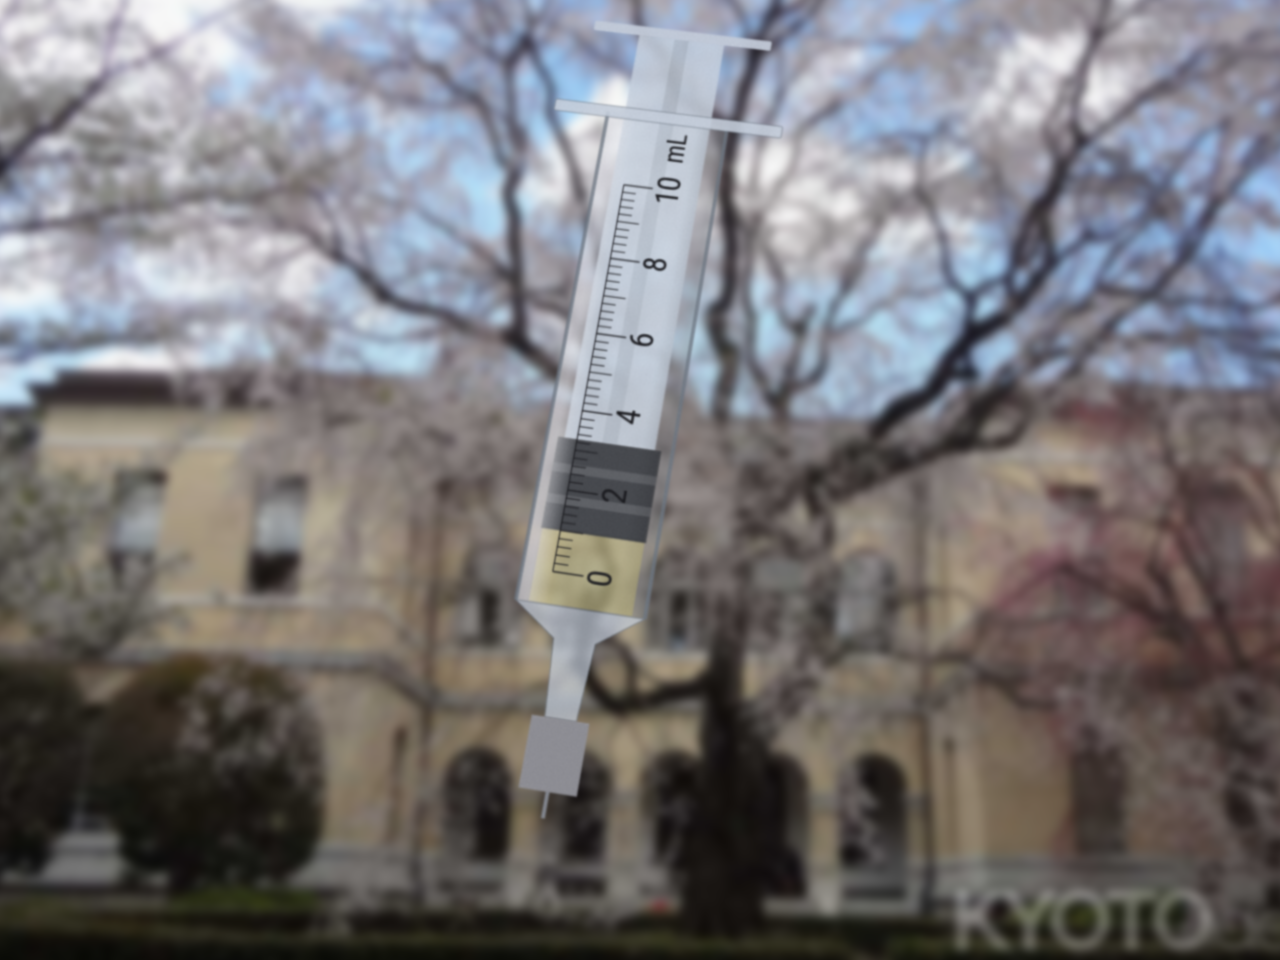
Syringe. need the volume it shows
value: 1 mL
